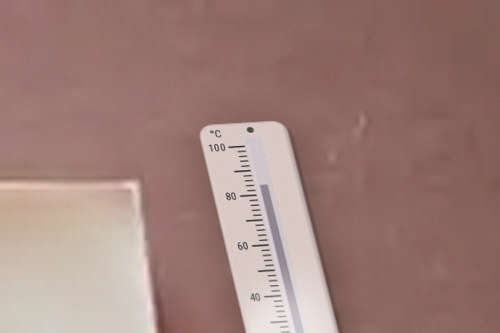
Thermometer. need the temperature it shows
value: 84 °C
